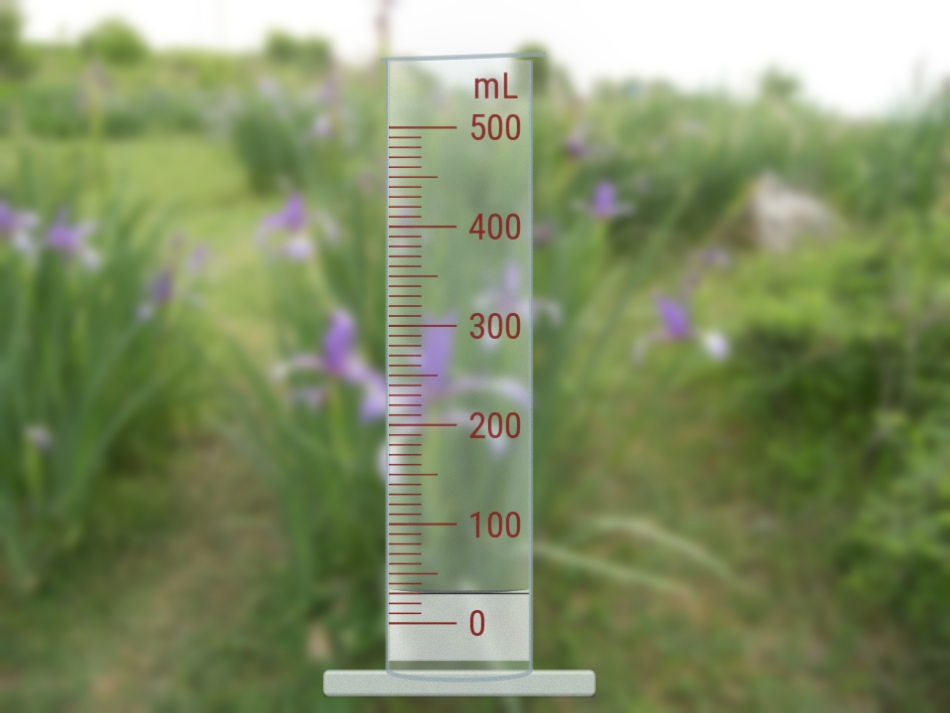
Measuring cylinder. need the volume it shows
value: 30 mL
